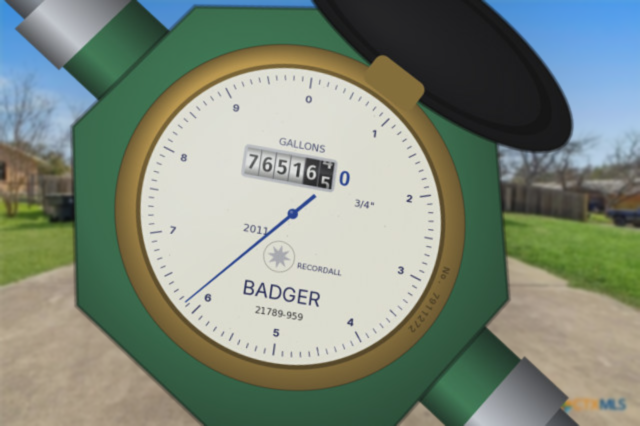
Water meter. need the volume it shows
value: 7651646.1 gal
